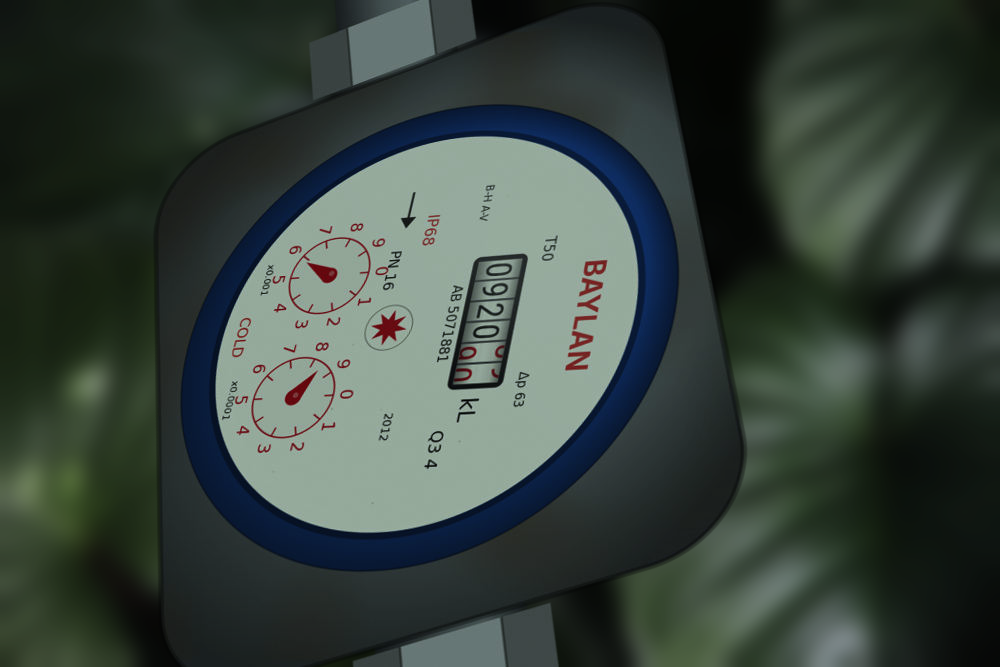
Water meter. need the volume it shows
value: 920.8958 kL
